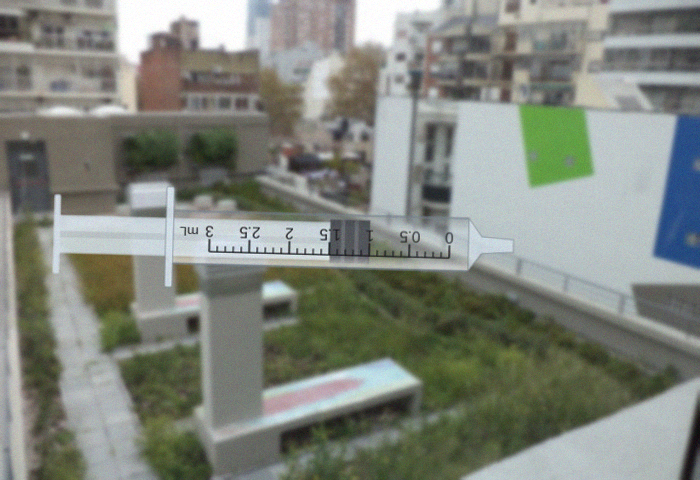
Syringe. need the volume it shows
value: 1 mL
